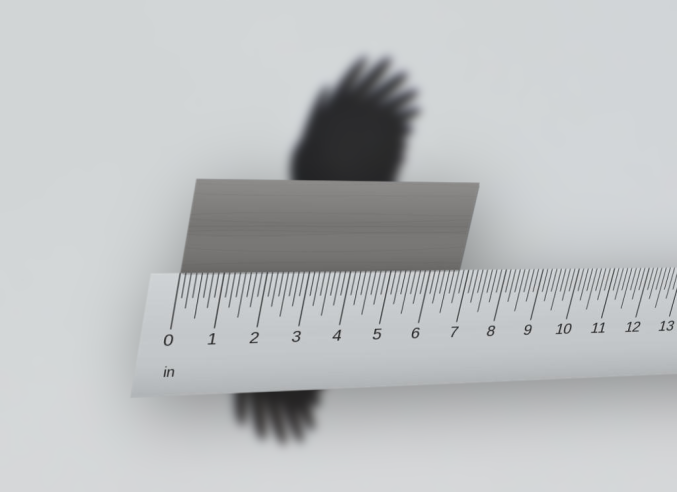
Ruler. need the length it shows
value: 6.75 in
